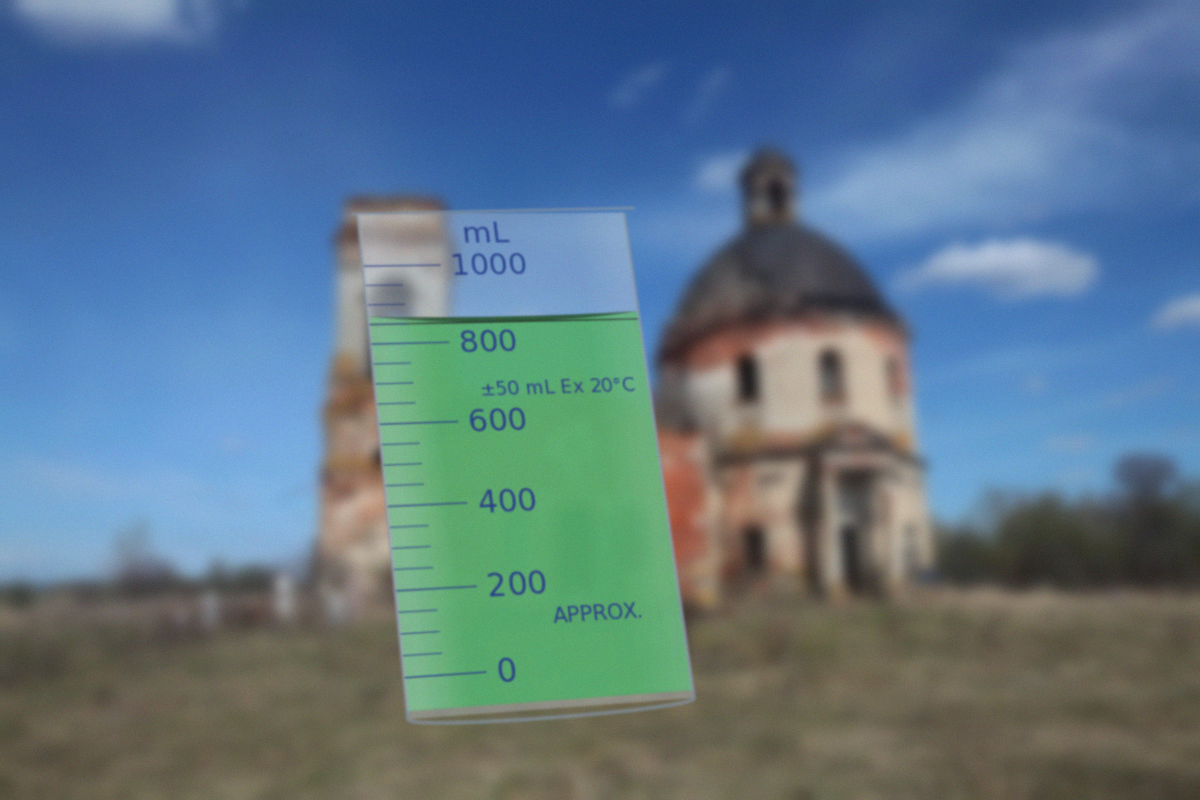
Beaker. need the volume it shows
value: 850 mL
